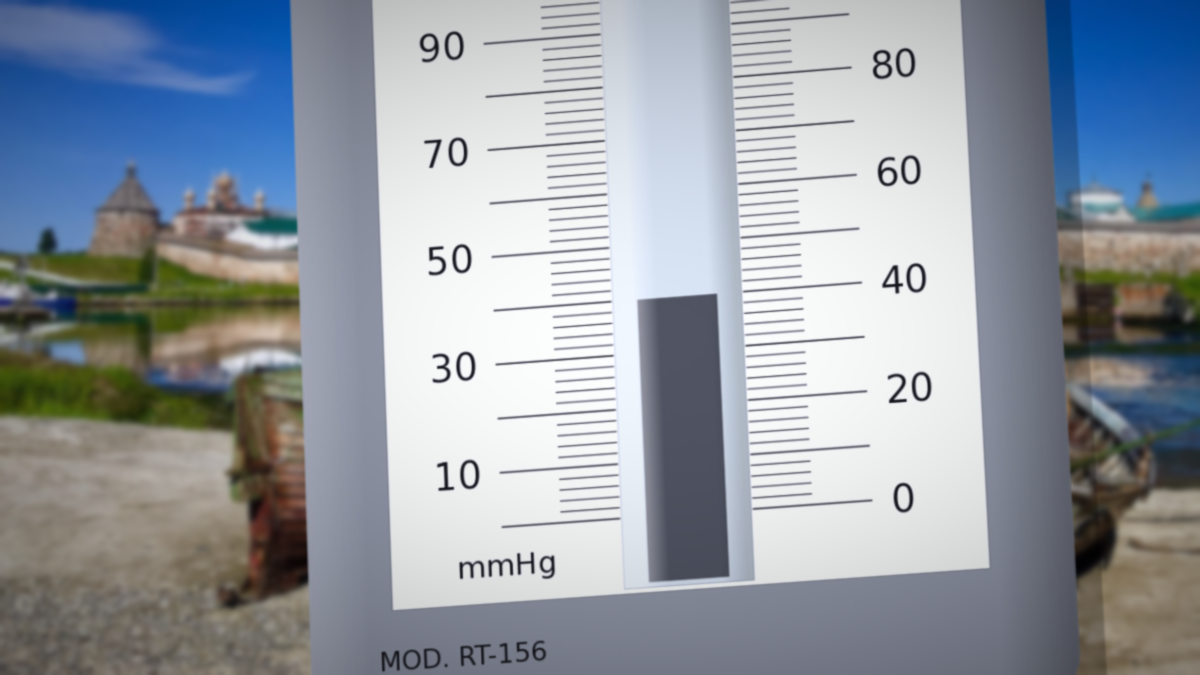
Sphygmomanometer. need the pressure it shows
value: 40 mmHg
